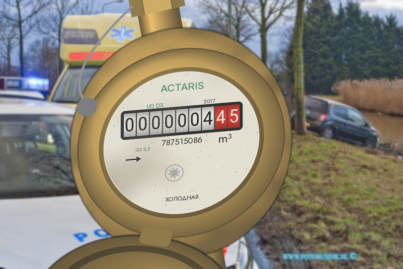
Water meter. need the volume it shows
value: 4.45 m³
